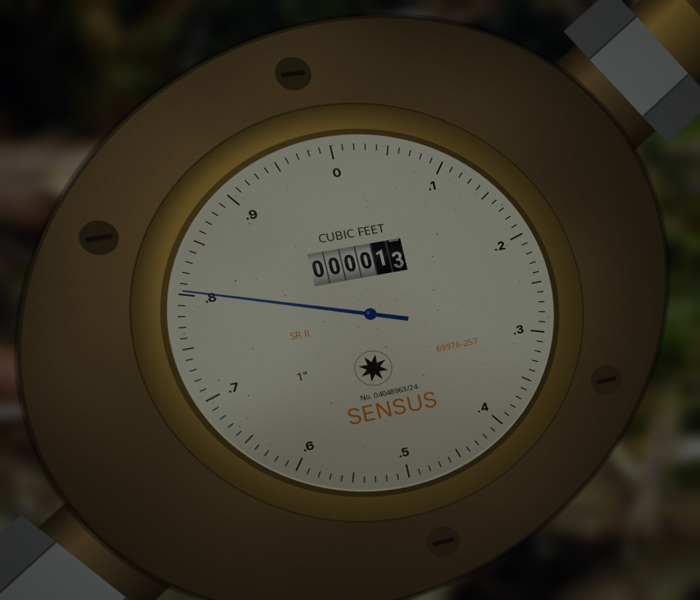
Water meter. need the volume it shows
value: 12.80 ft³
